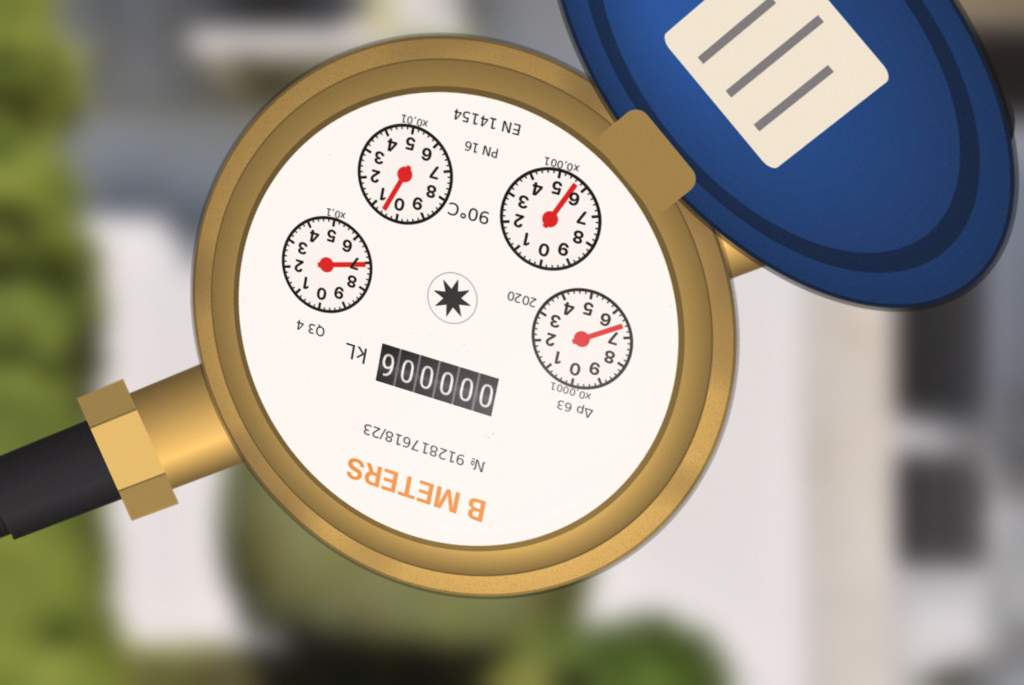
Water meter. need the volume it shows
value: 6.7056 kL
